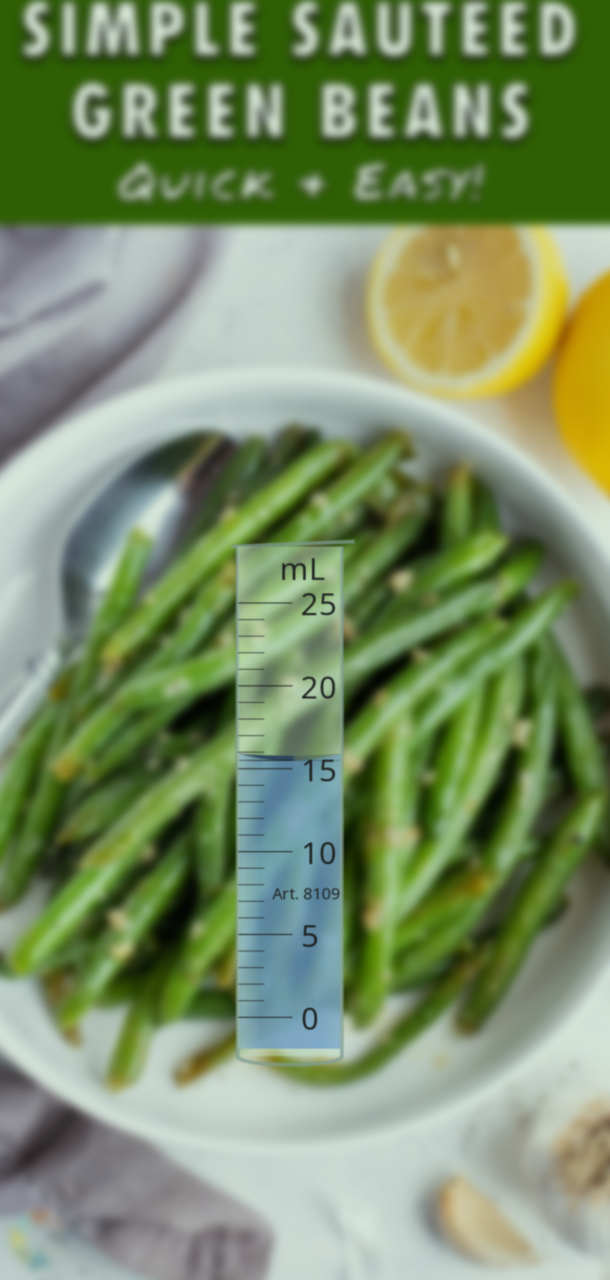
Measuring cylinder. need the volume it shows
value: 15.5 mL
